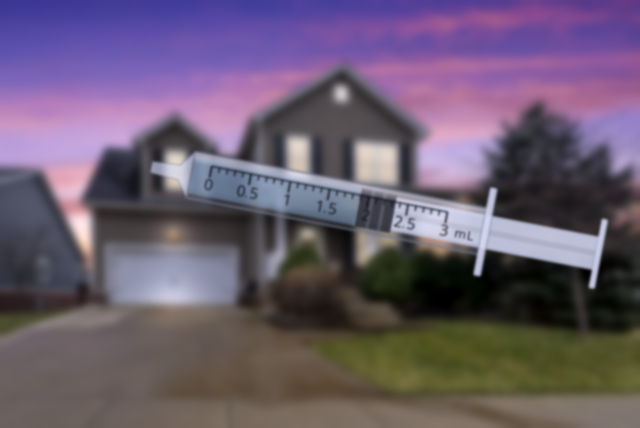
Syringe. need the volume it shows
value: 1.9 mL
